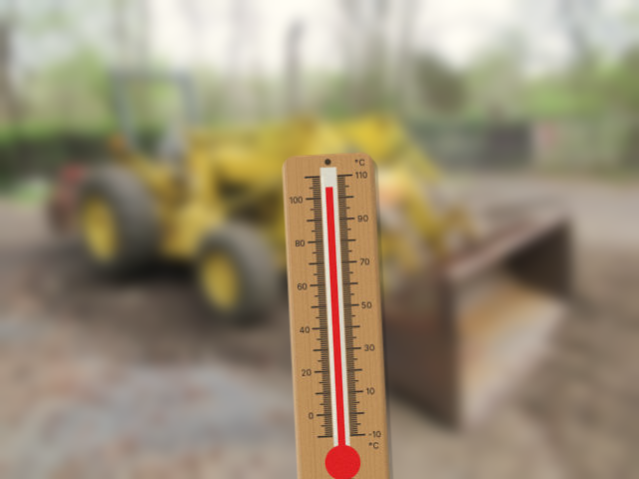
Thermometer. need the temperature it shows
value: 105 °C
